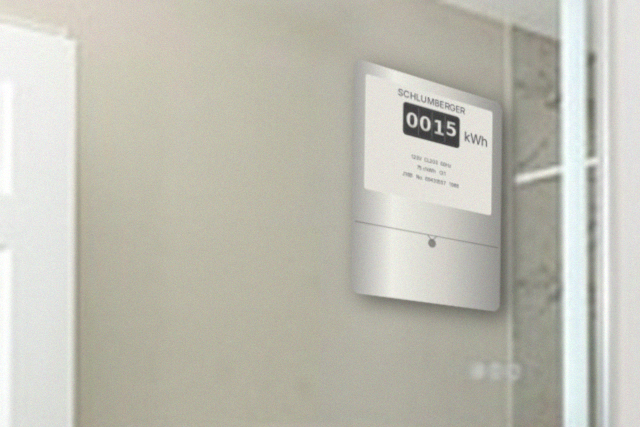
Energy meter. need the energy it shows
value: 15 kWh
